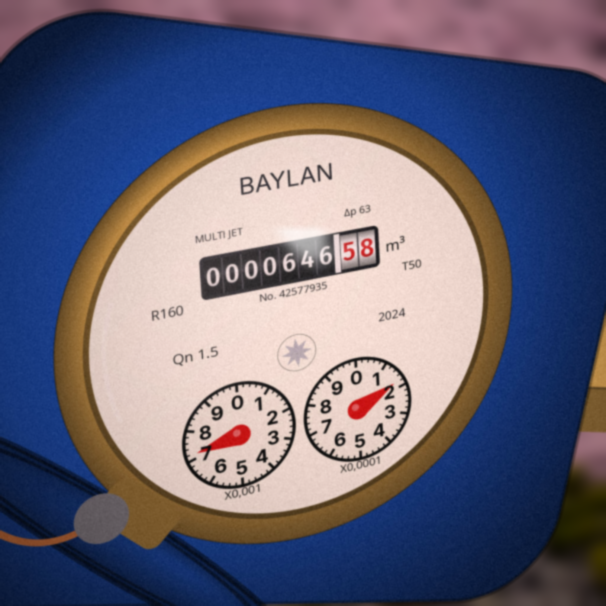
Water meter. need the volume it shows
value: 646.5871 m³
